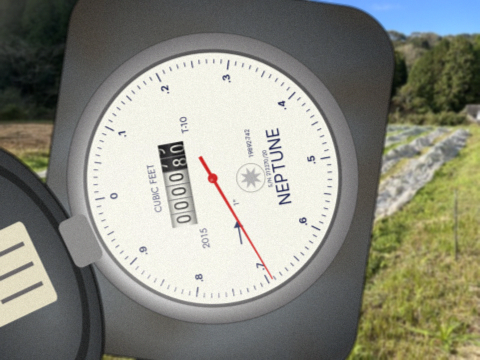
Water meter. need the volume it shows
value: 79.69 ft³
